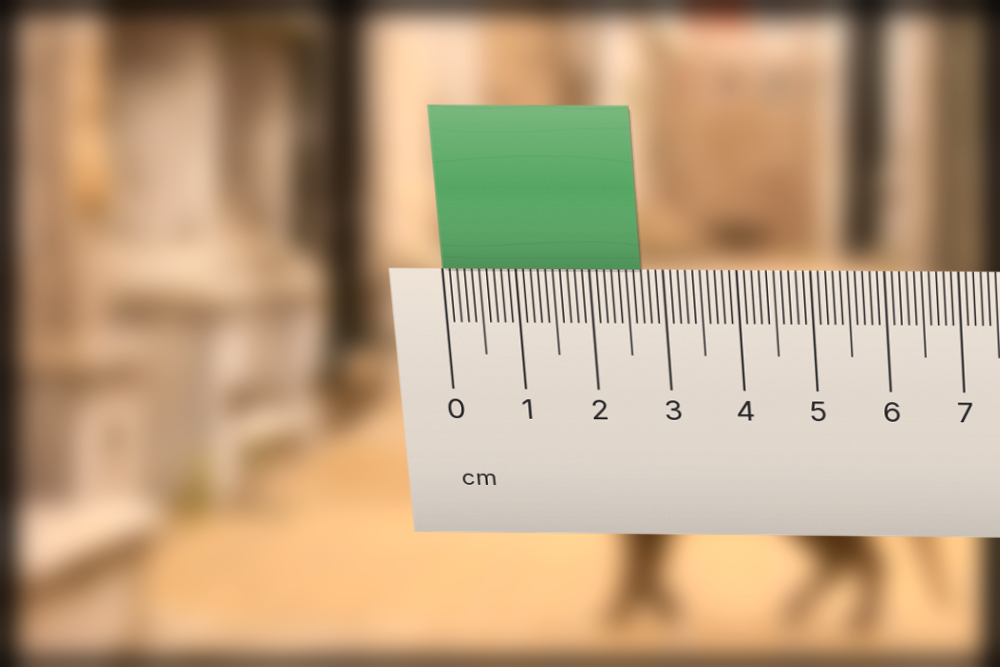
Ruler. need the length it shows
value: 2.7 cm
